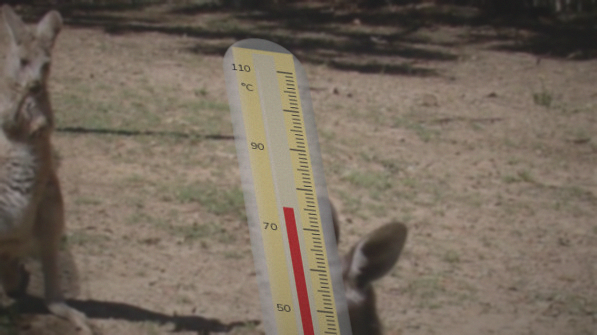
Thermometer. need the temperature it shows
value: 75 °C
